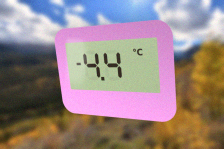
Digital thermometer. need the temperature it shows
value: -4.4 °C
